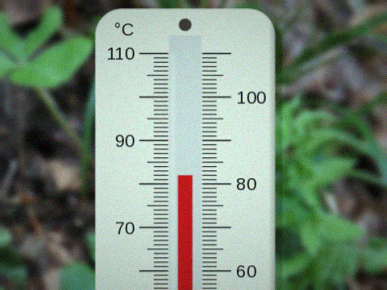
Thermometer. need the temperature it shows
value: 82 °C
